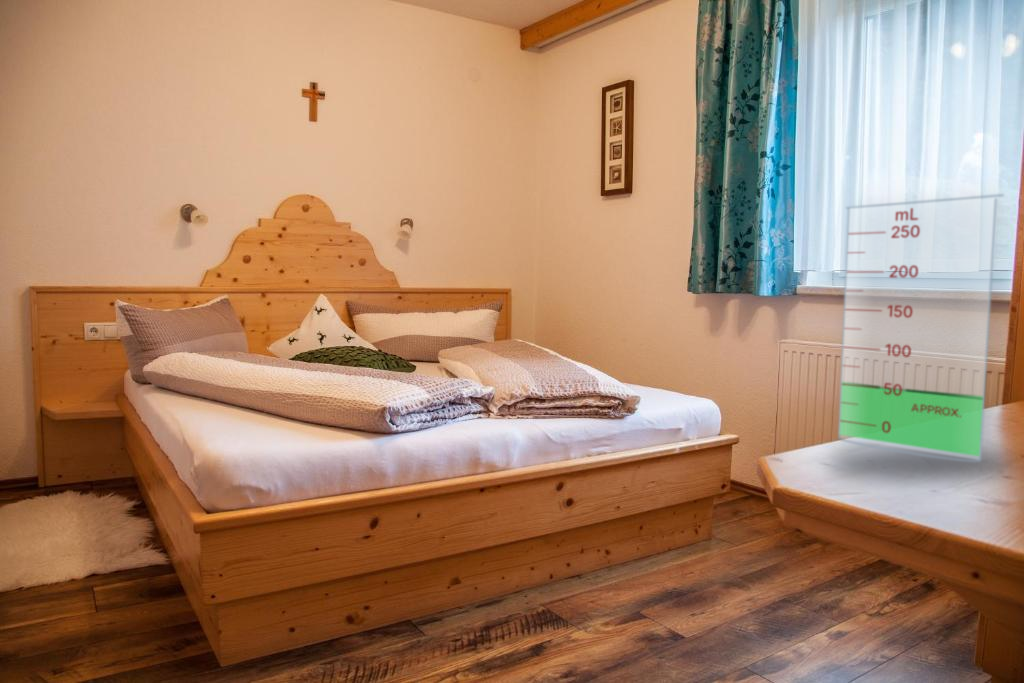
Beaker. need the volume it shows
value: 50 mL
